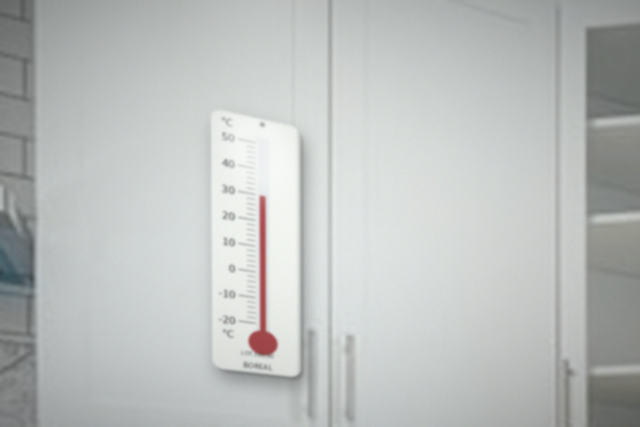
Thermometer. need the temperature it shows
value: 30 °C
